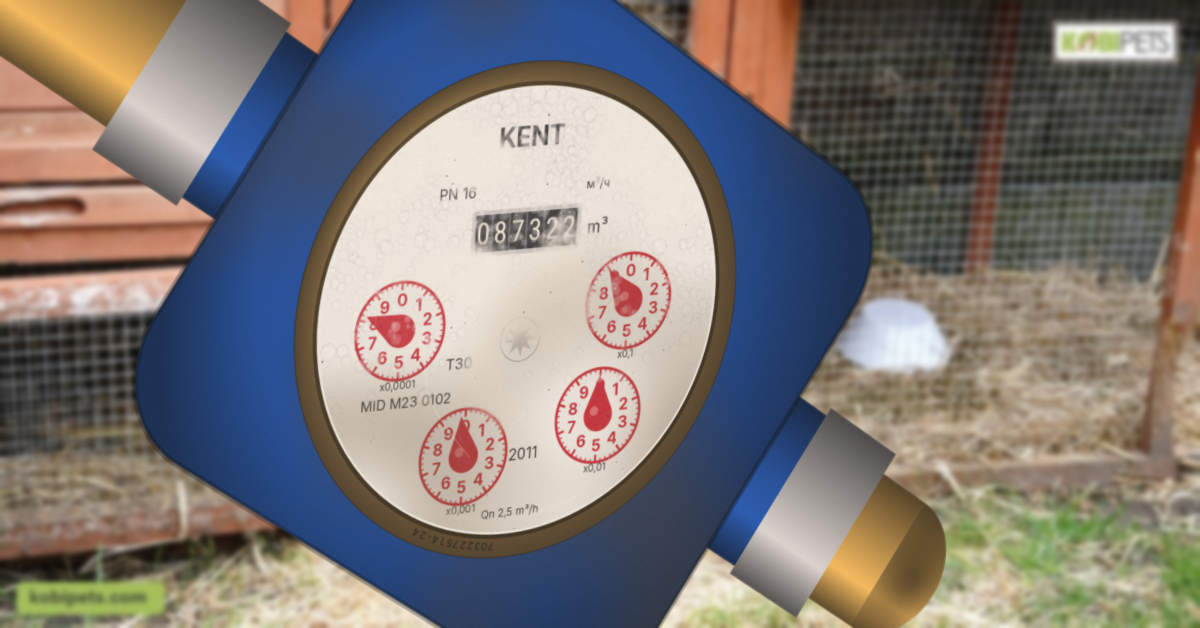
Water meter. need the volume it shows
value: 87322.8998 m³
